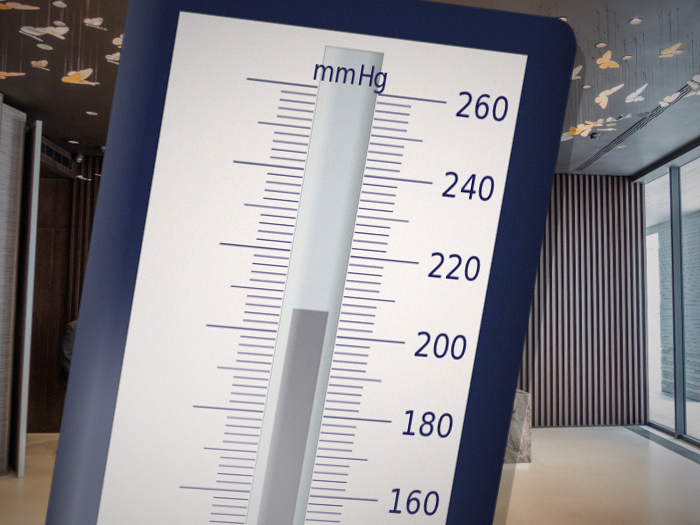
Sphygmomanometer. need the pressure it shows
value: 206 mmHg
